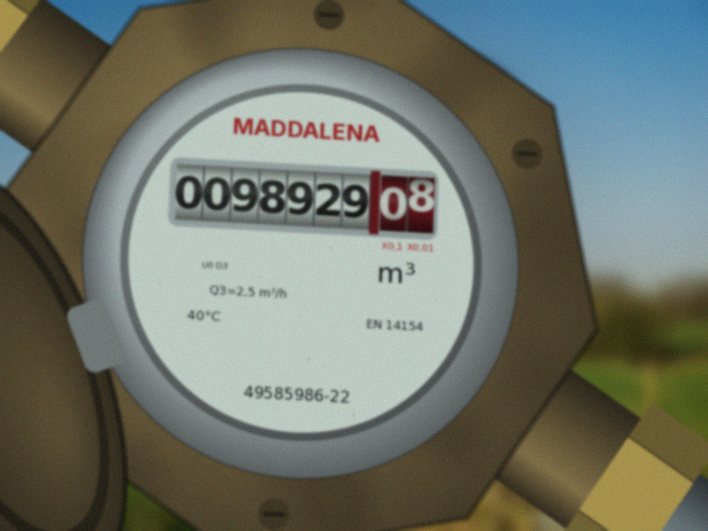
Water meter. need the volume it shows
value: 98929.08 m³
